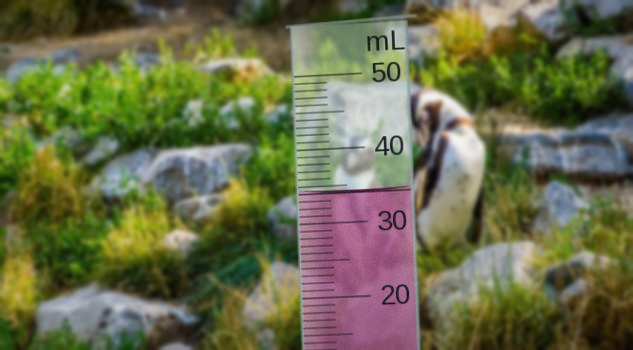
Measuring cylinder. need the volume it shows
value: 34 mL
